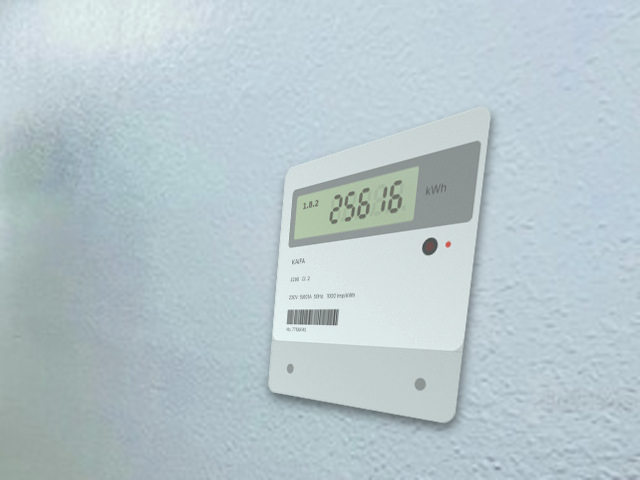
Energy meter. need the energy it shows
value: 25616 kWh
